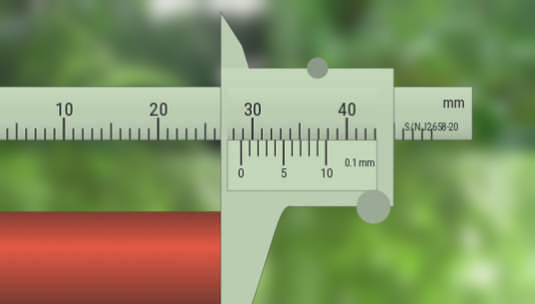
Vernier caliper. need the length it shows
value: 28.8 mm
